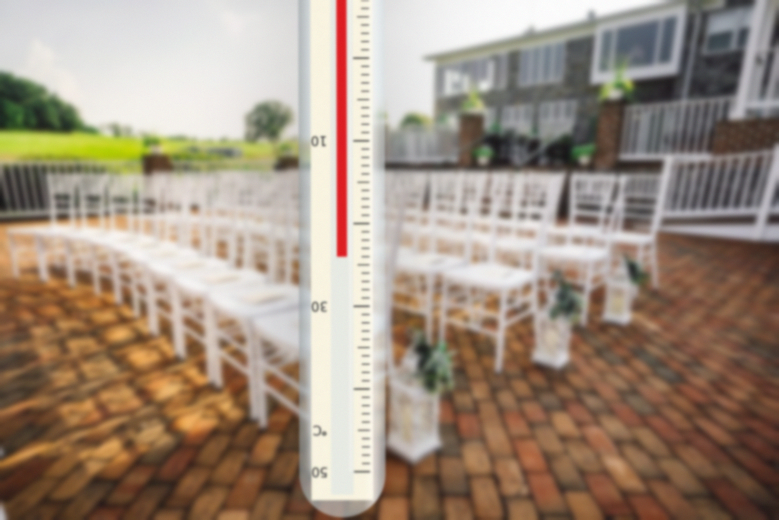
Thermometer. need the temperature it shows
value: 24 °C
